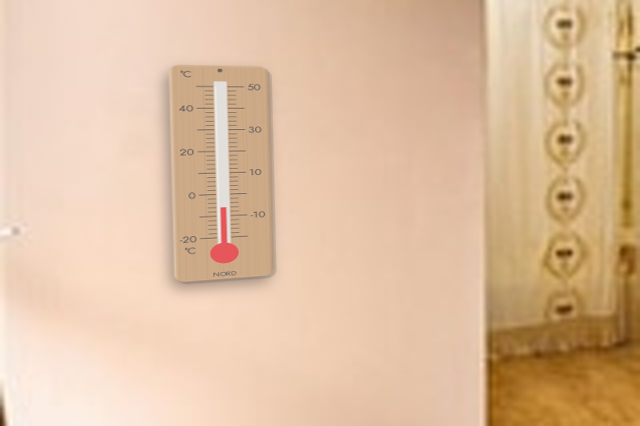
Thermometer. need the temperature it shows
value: -6 °C
